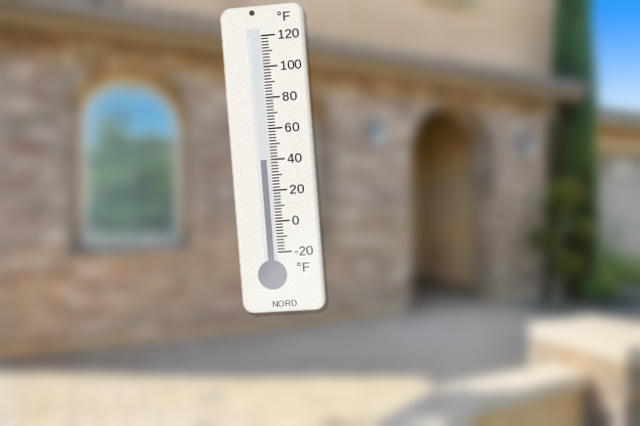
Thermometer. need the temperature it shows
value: 40 °F
